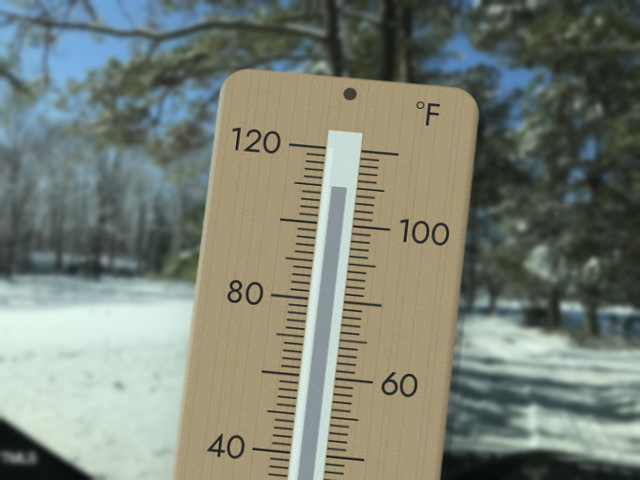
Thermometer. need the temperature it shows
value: 110 °F
